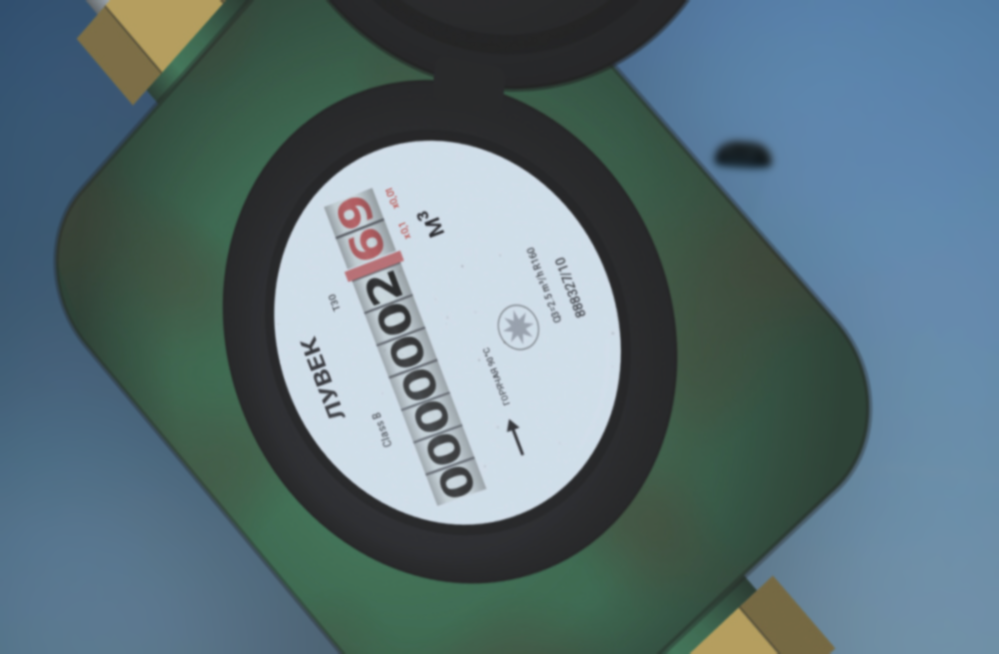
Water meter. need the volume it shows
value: 2.69 m³
